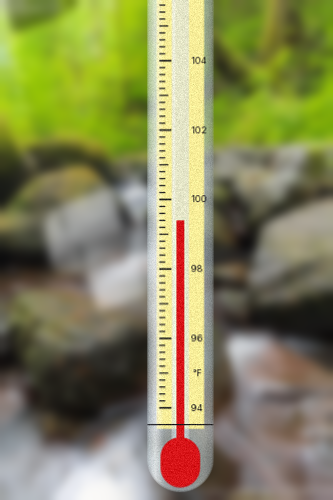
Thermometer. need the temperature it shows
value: 99.4 °F
